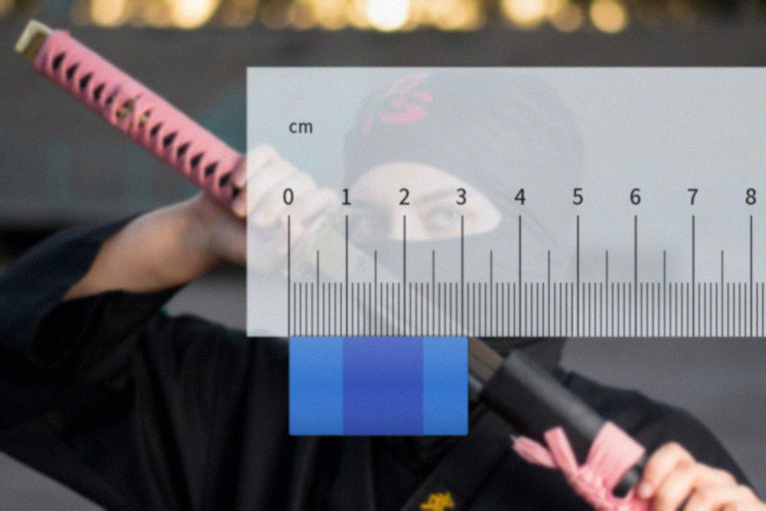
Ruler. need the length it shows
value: 3.1 cm
